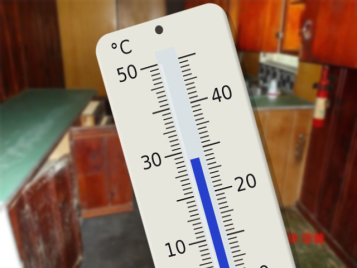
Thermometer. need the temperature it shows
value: 28 °C
